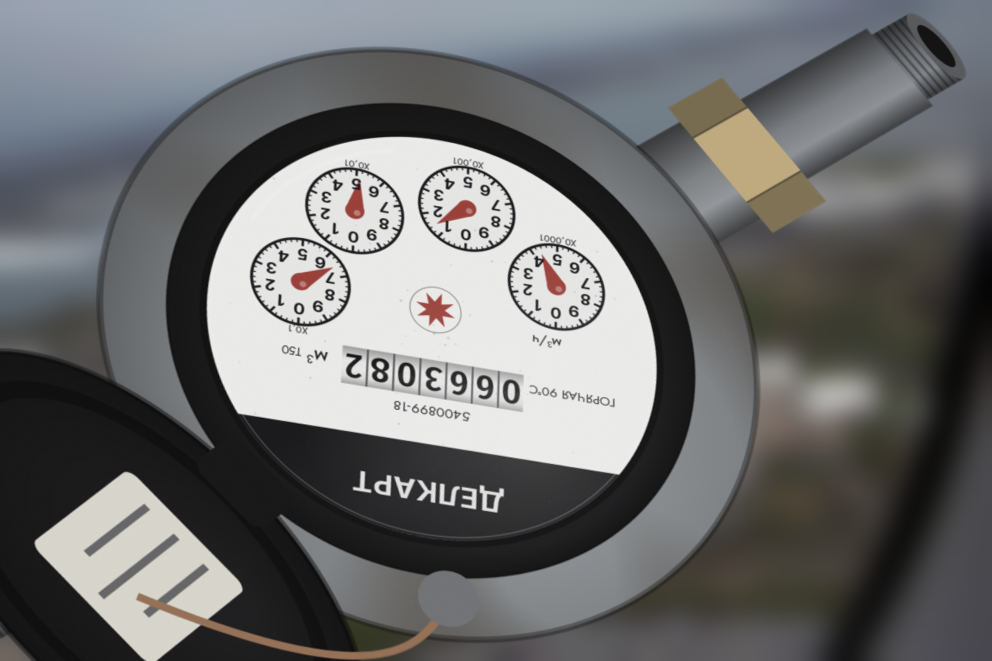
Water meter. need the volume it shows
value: 663082.6514 m³
